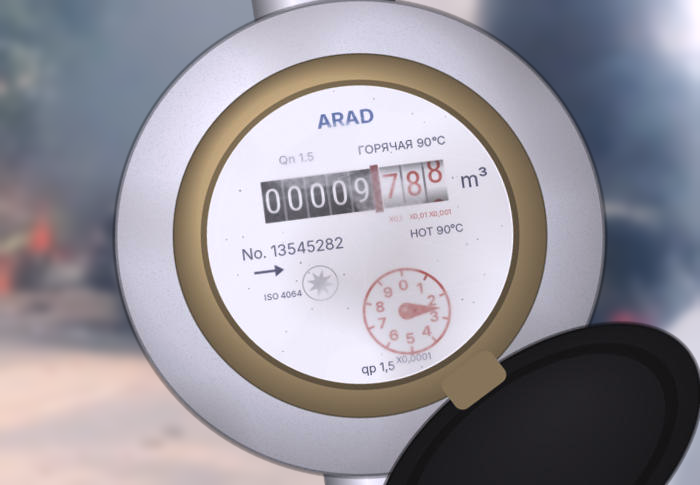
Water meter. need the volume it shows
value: 9.7882 m³
